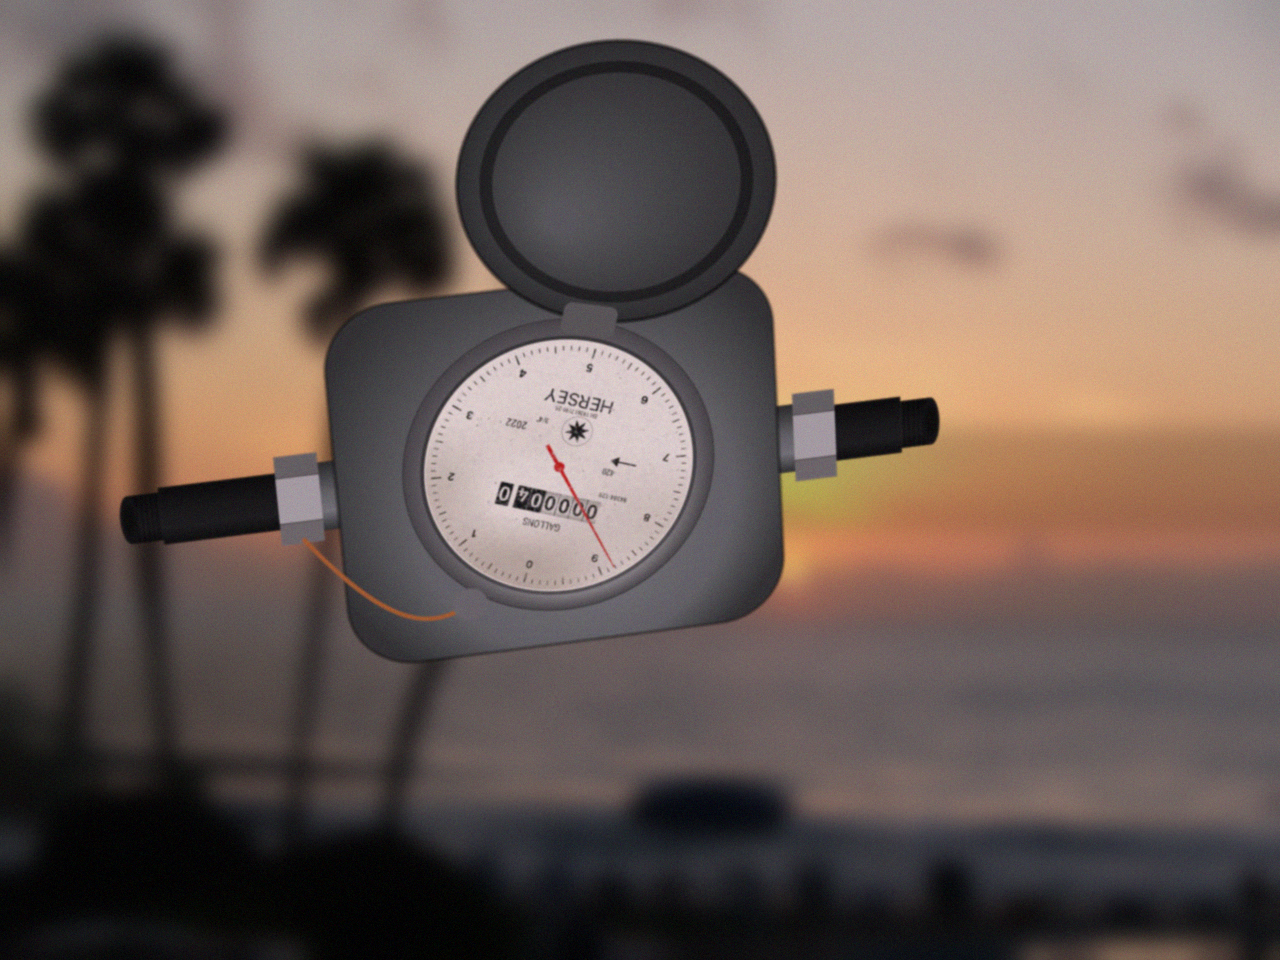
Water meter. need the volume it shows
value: 38.8 gal
